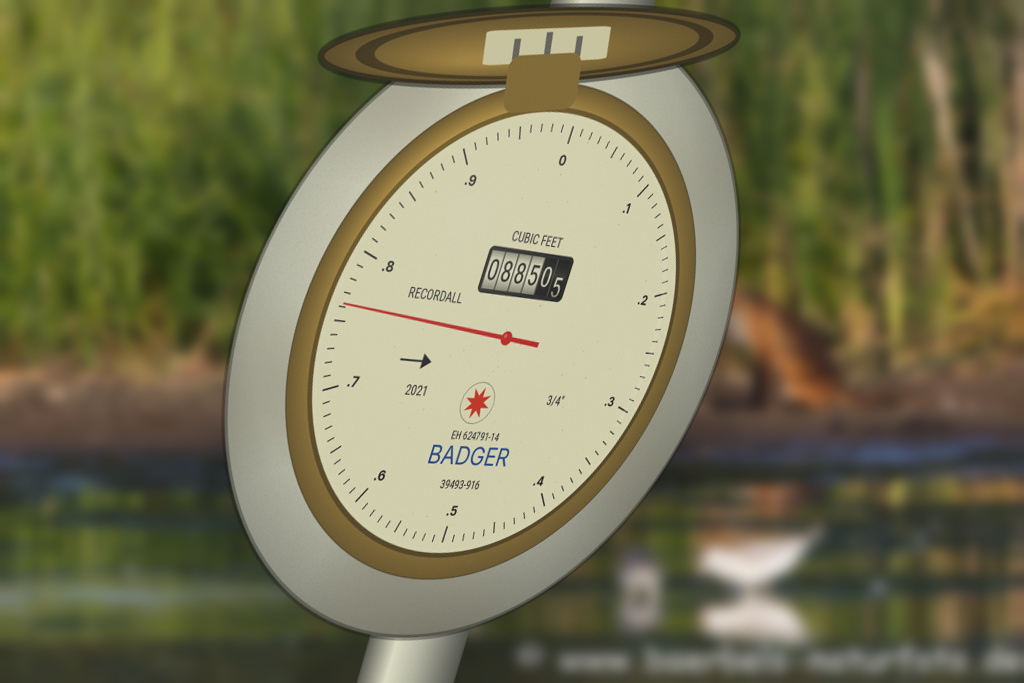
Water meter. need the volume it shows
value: 88504.76 ft³
